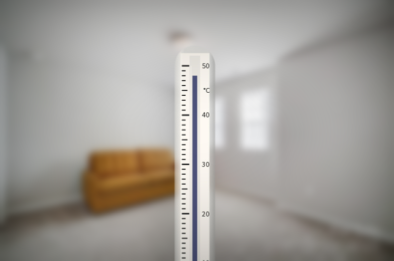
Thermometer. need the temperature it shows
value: 48 °C
